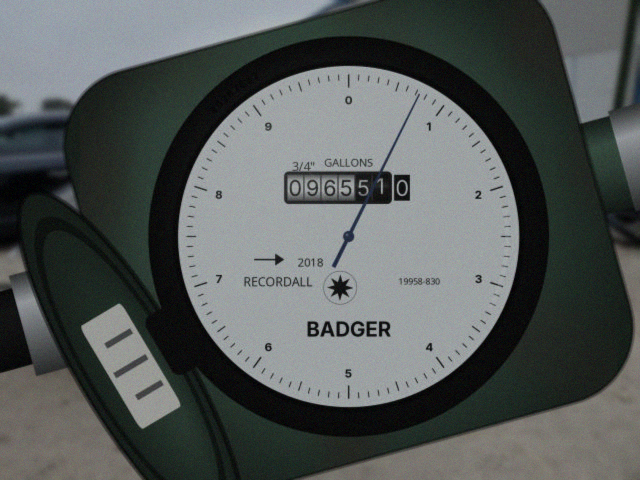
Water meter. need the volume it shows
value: 965510.7 gal
